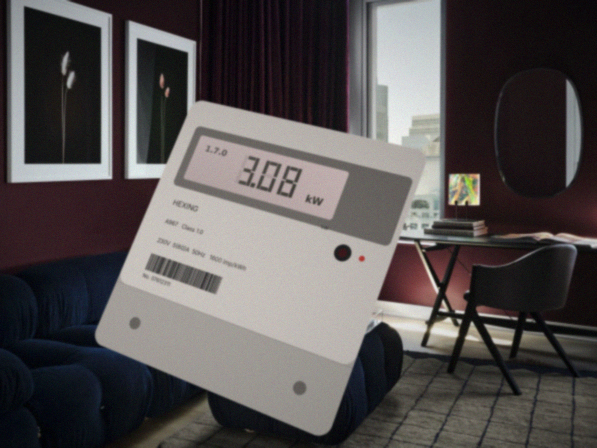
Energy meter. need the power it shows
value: 3.08 kW
